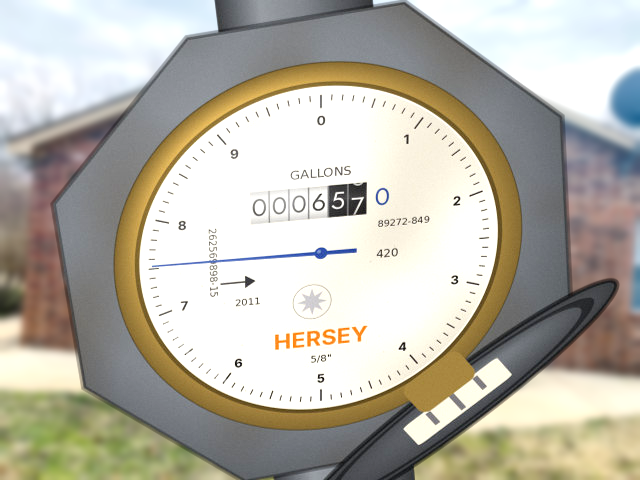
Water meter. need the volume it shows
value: 6567.5 gal
